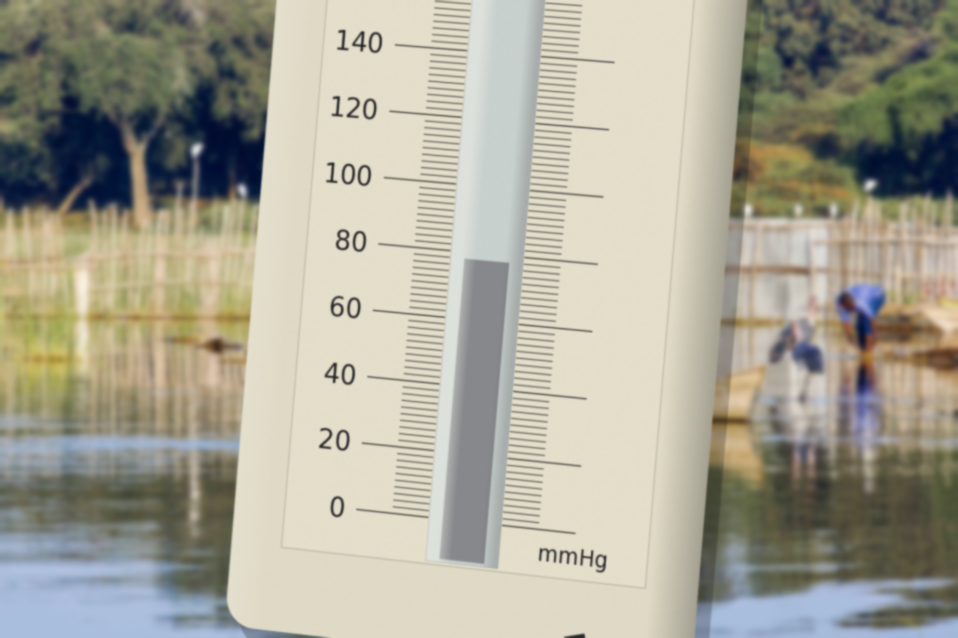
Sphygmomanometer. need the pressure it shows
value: 78 mmHg
